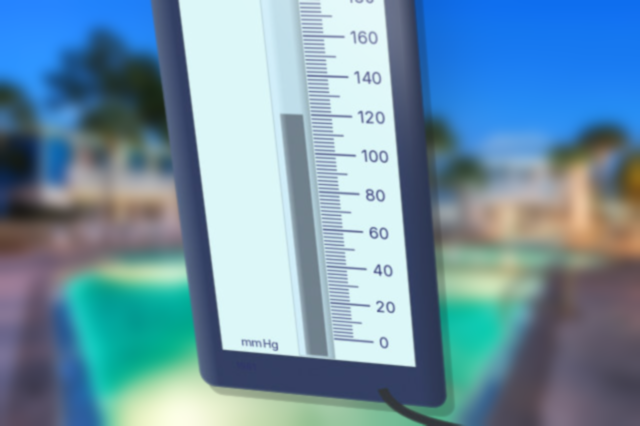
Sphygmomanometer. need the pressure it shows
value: 120 mmHg
